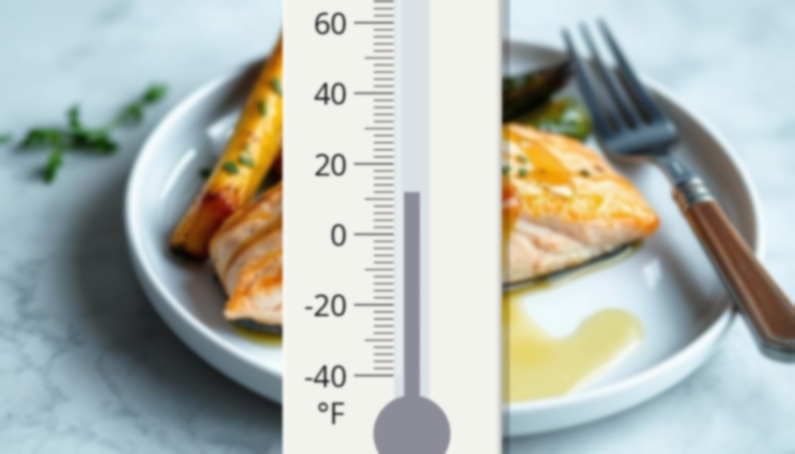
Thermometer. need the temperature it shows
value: 12 °F
